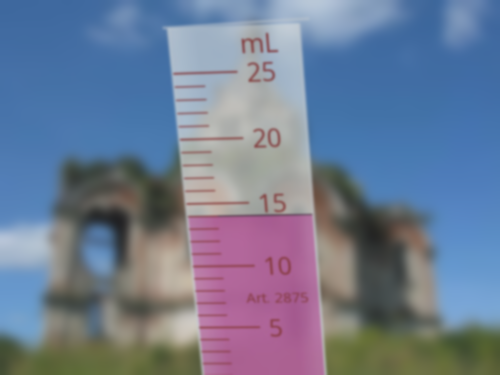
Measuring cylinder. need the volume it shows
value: 14 mL
